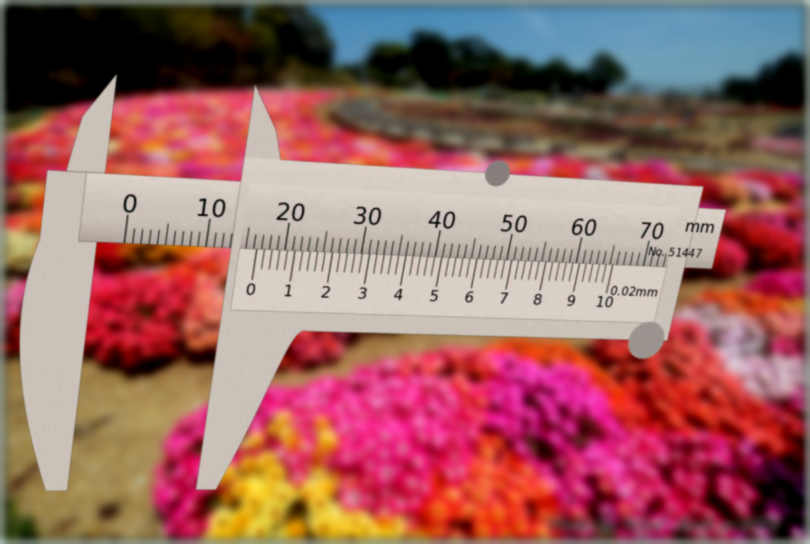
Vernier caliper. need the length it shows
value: 16.4 mm
